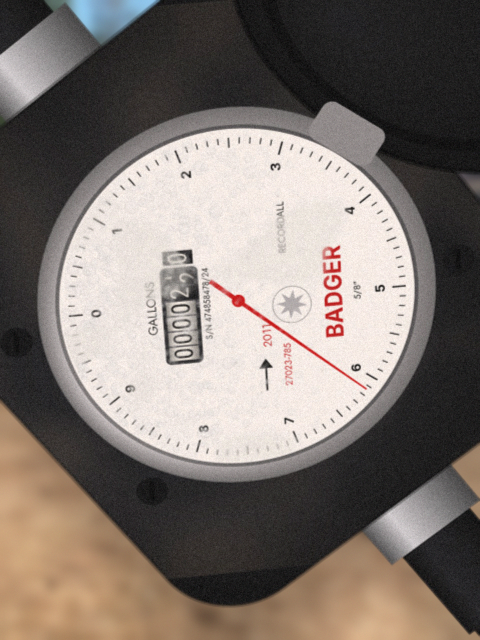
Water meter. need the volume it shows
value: 216.1 gal
